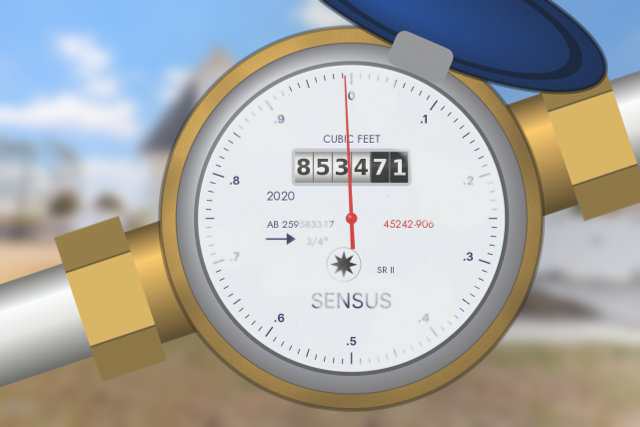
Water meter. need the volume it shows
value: 853470.99 ft³
